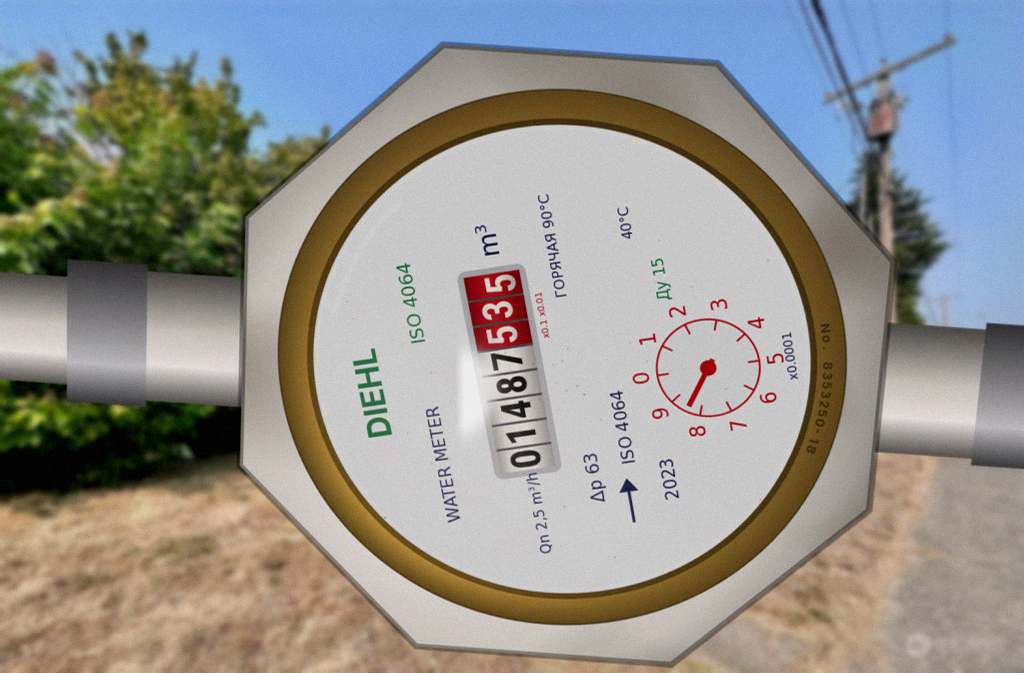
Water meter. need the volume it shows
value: 1487.5348 m³
